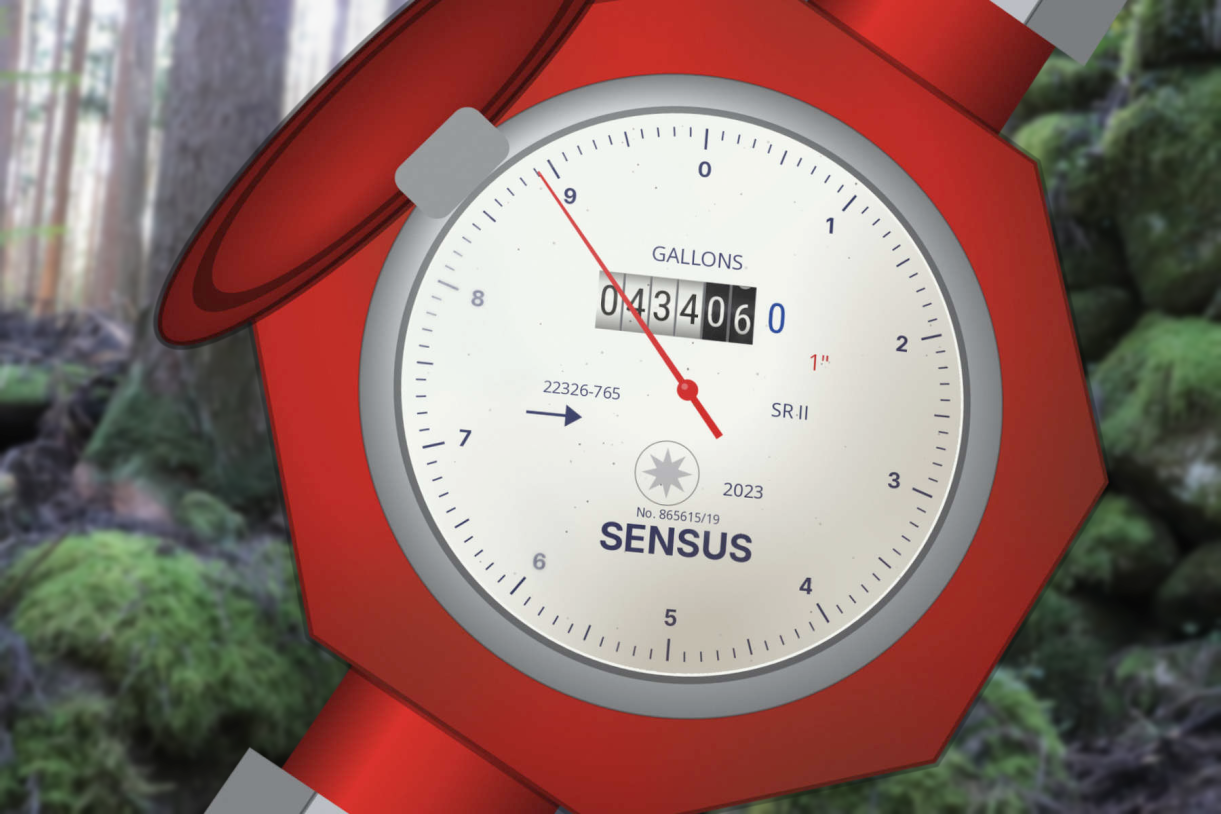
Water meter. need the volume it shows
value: 434058.9 gal
